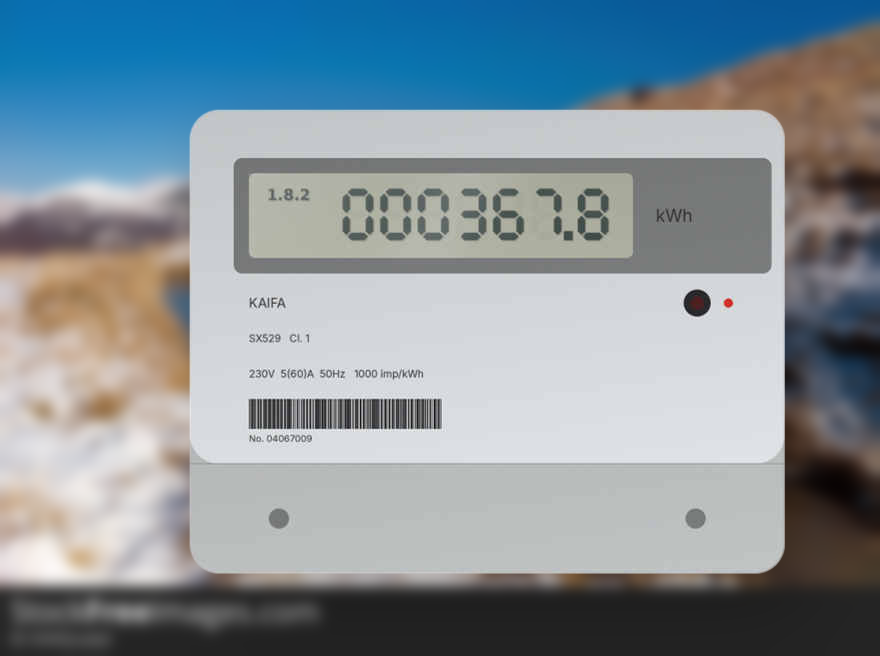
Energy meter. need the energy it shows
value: 367.8 kWh
